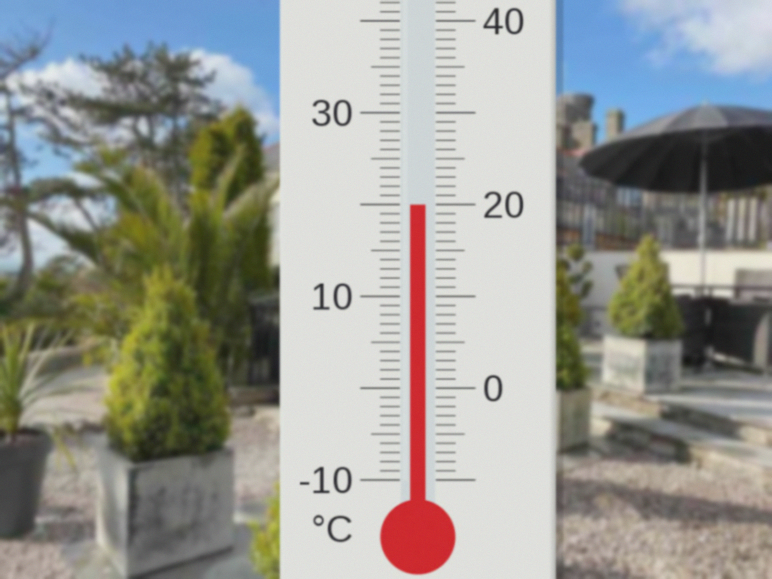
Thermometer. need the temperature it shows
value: 20 °C
